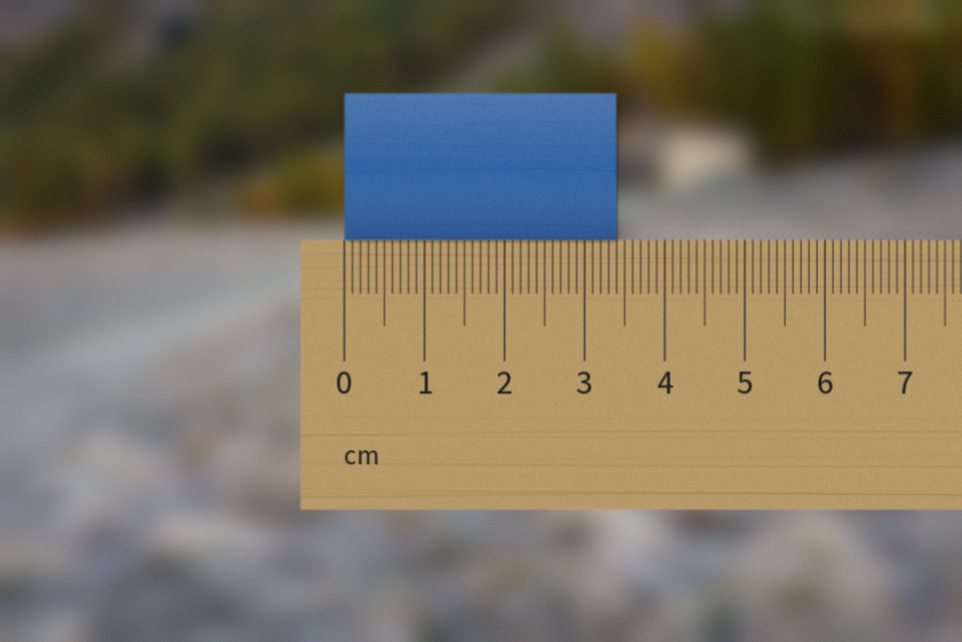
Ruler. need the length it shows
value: 3.4 cm
